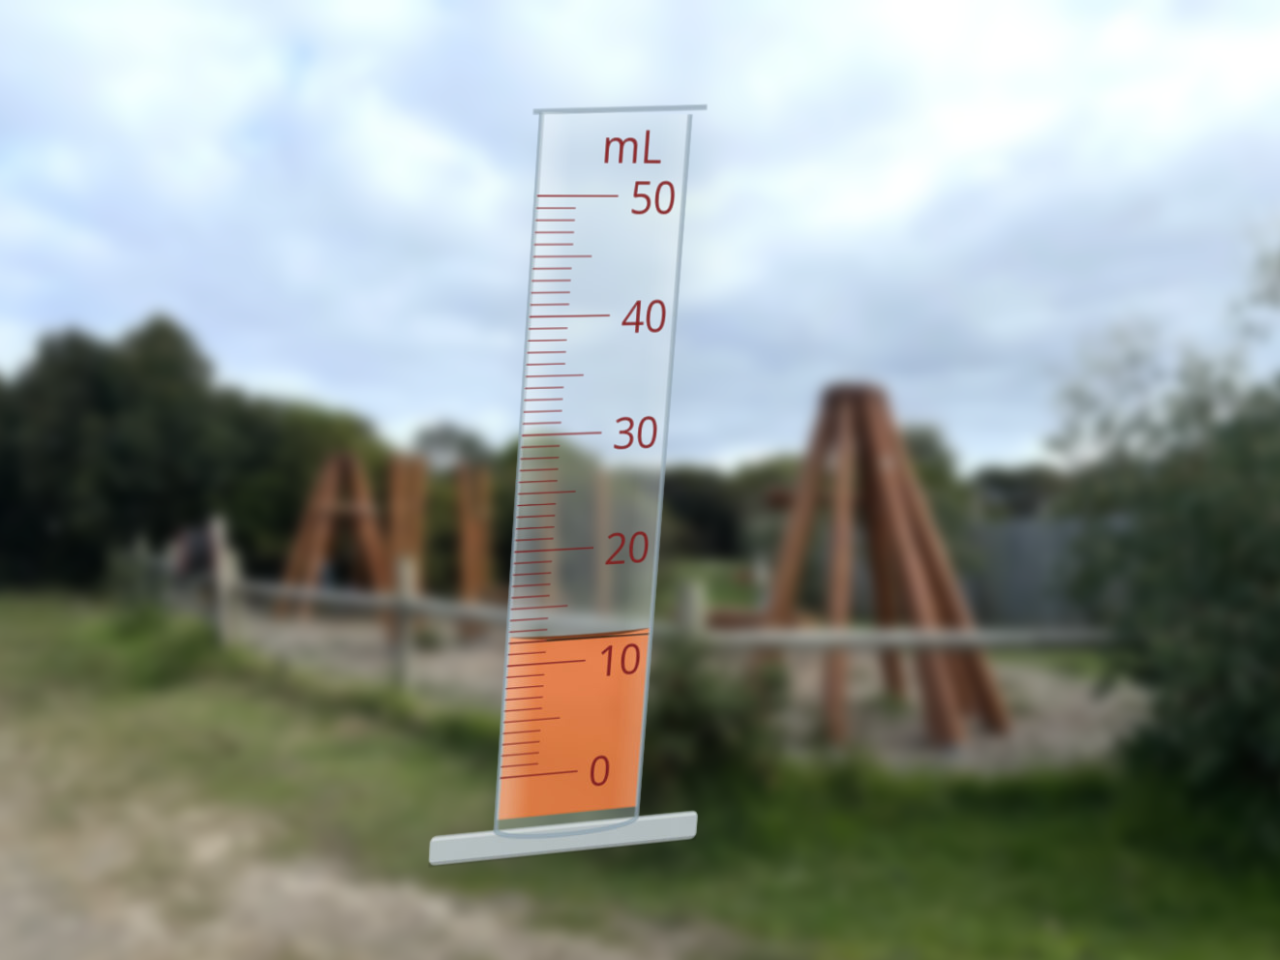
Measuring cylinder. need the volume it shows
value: 12 mL
